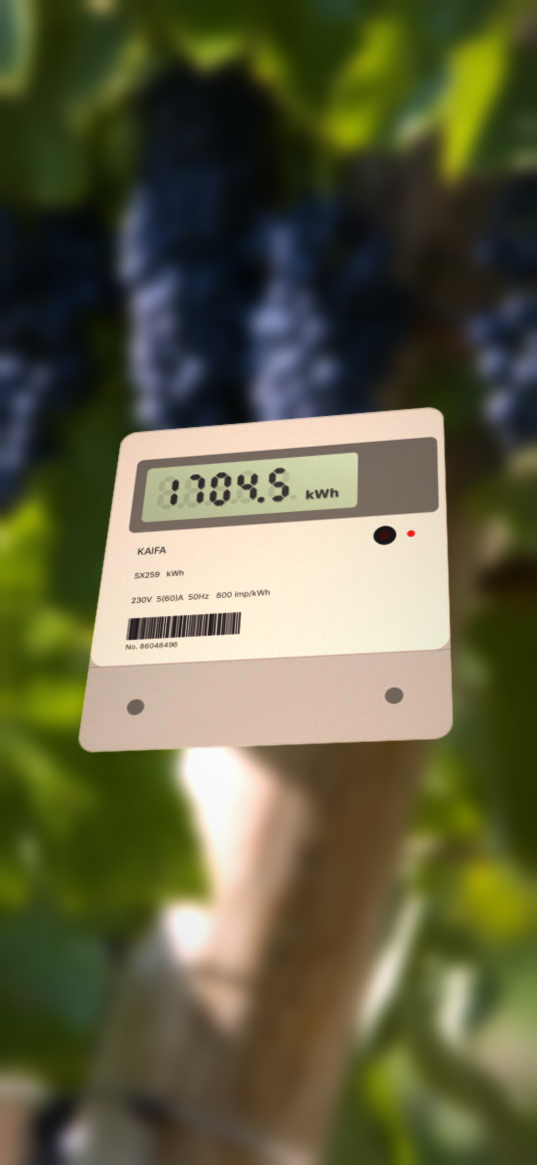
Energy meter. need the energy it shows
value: 1704.5 kWh
